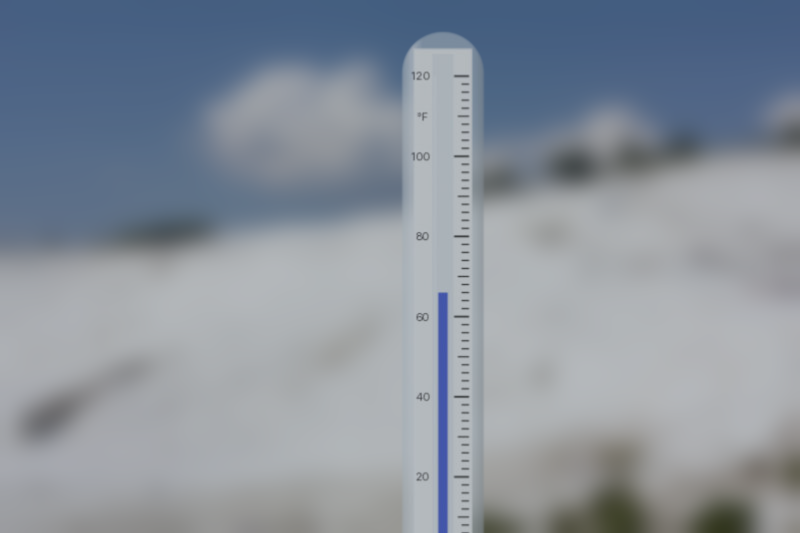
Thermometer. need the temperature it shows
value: 66 °F
